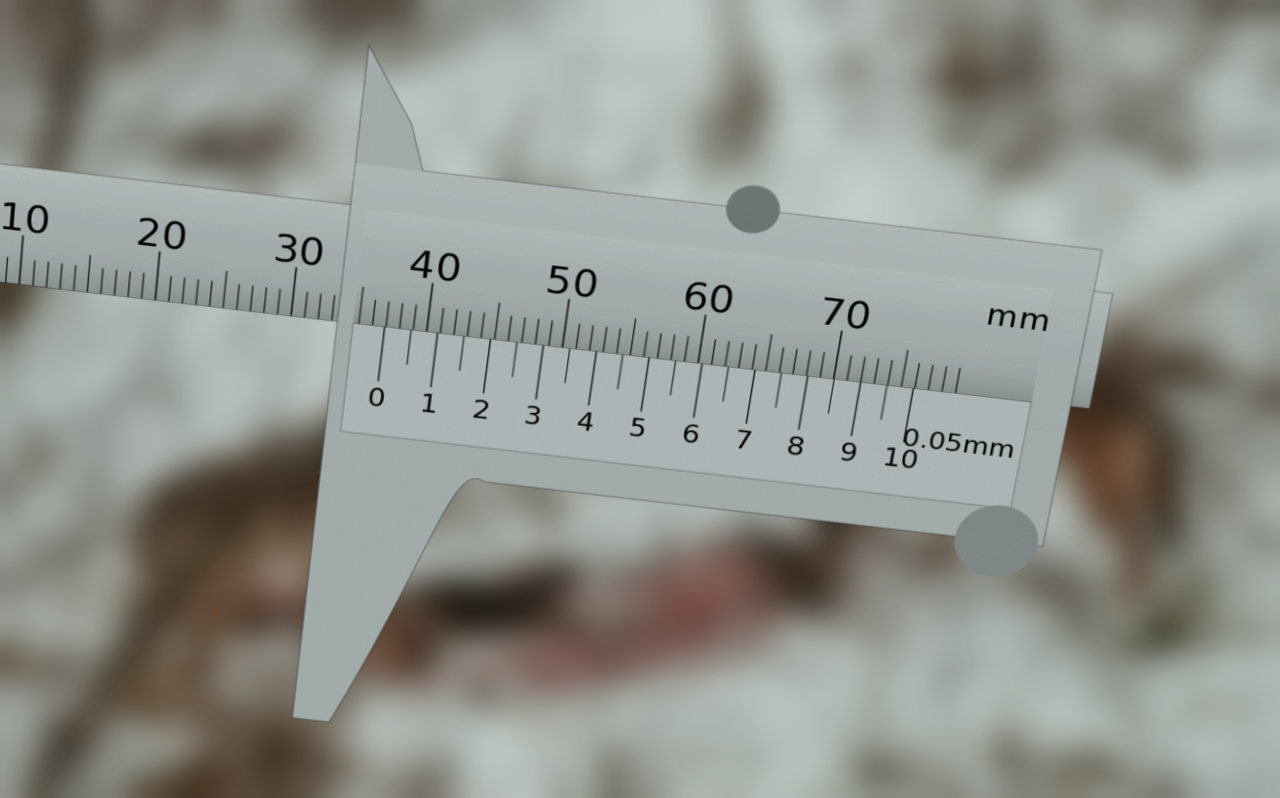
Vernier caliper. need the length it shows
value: 36.9 mm
